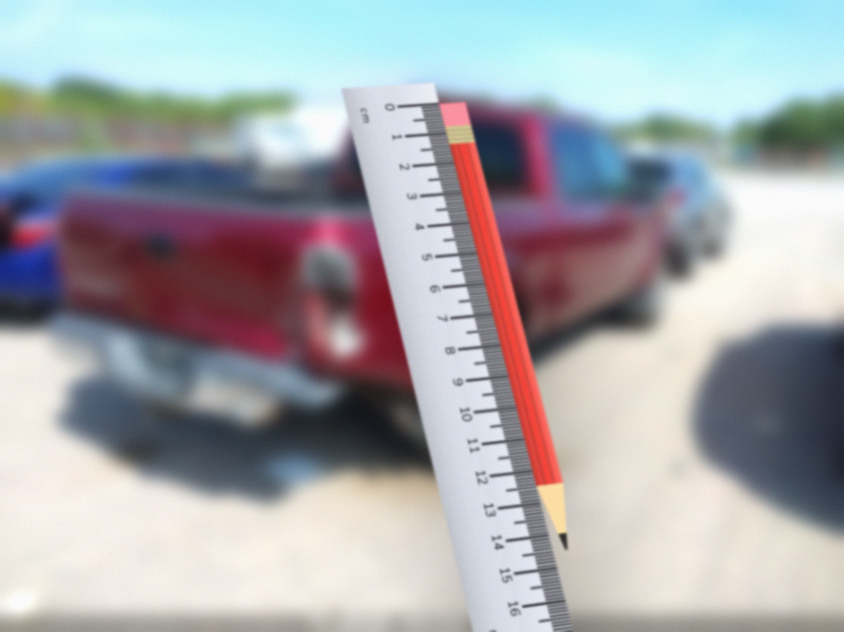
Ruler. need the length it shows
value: 14.5 cm
